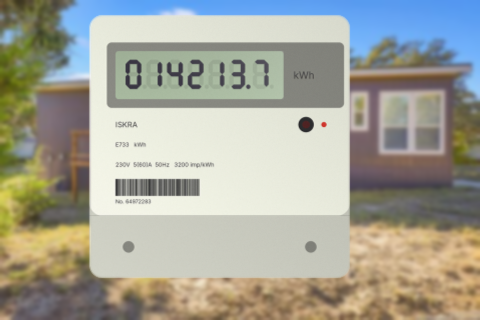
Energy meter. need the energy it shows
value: 14213.7 kWh
